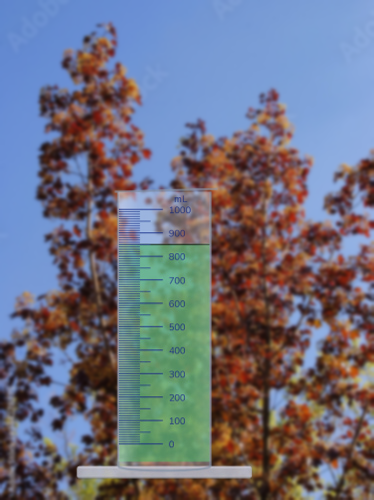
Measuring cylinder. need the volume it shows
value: 850 mL
